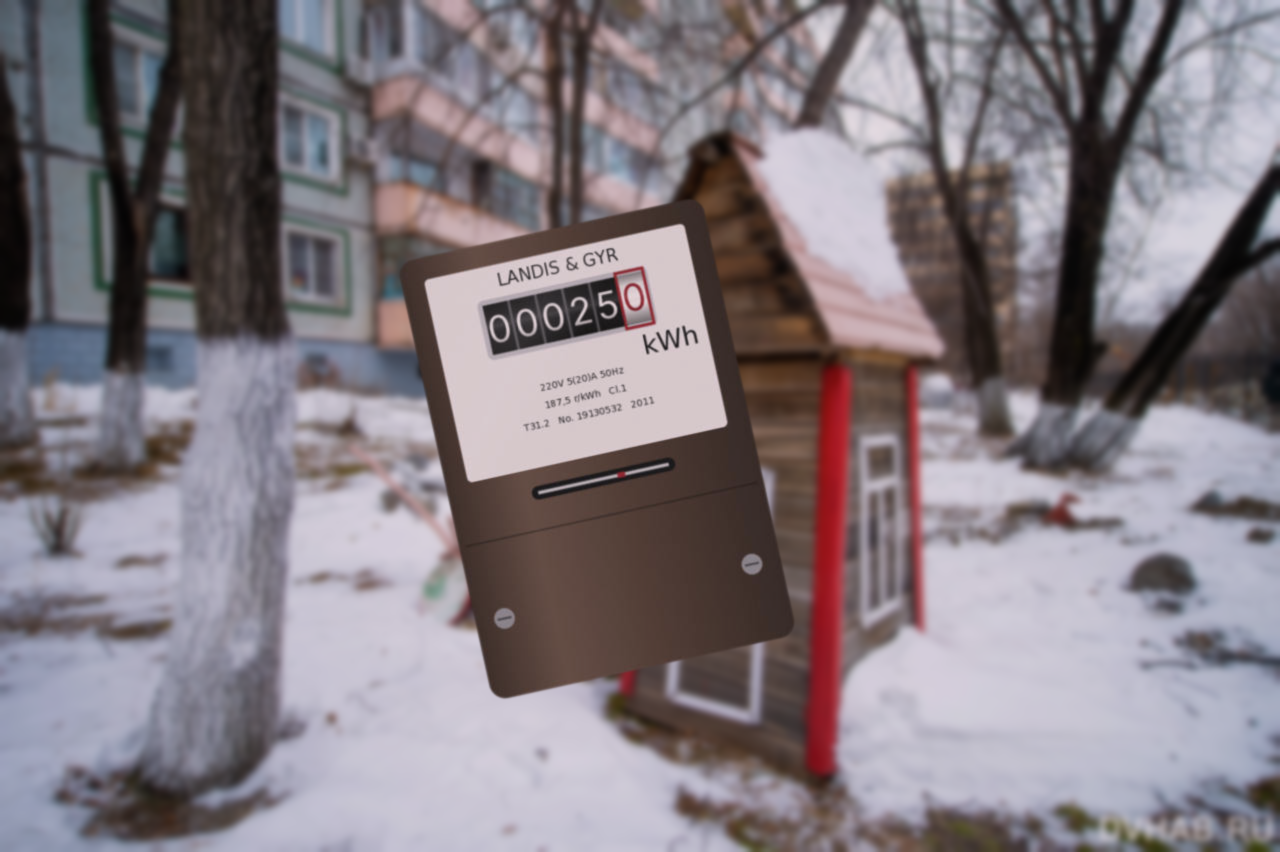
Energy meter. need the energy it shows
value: 25.0 kWh
